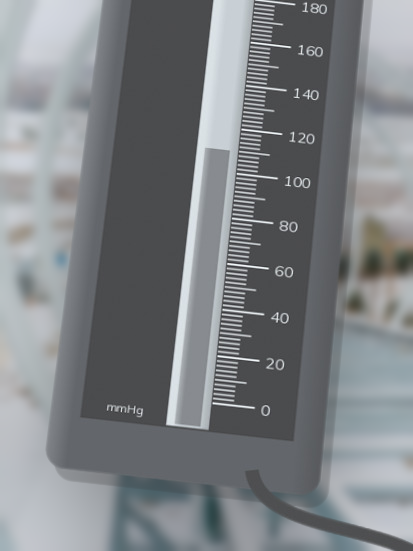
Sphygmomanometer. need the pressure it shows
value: 110 mmHg
